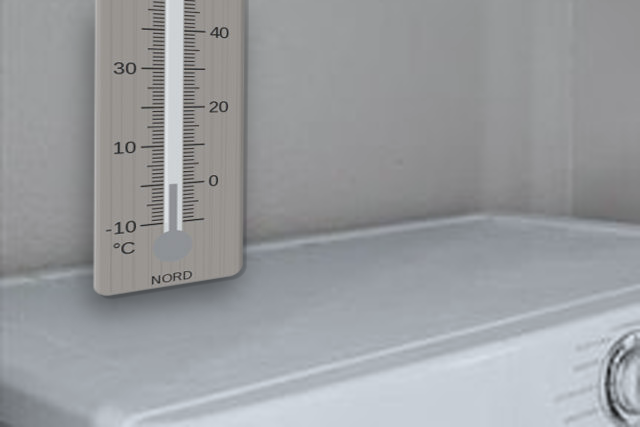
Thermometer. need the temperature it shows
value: 0 °C
